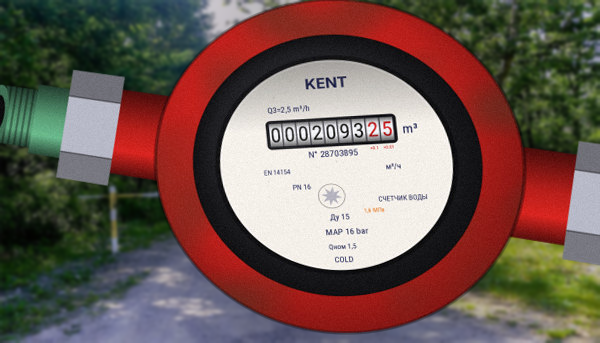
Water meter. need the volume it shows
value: 2093.25 m³
